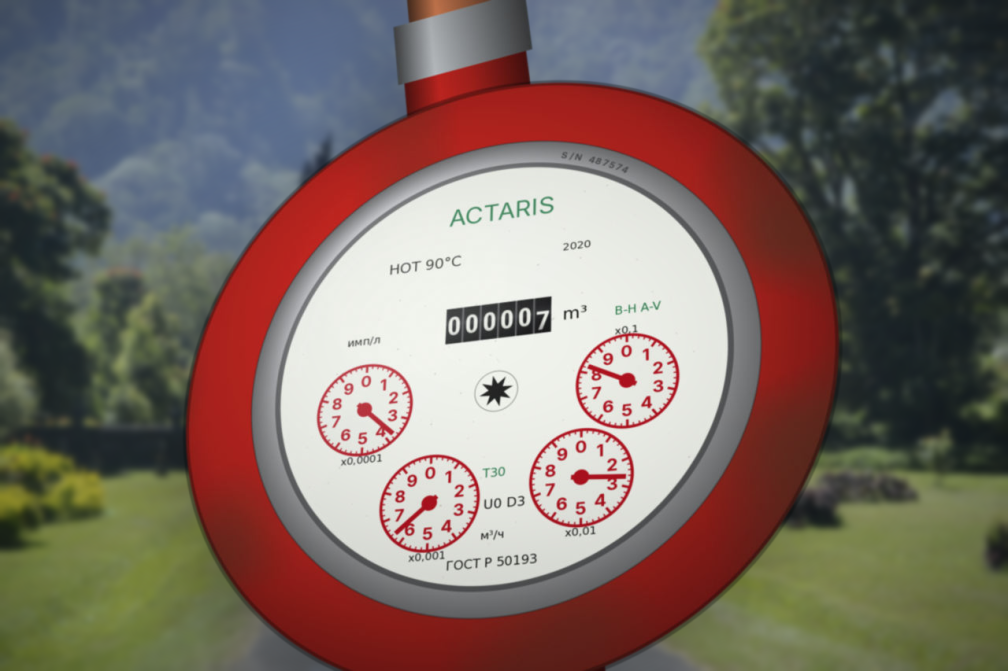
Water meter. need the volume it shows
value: 6.8263 m³
